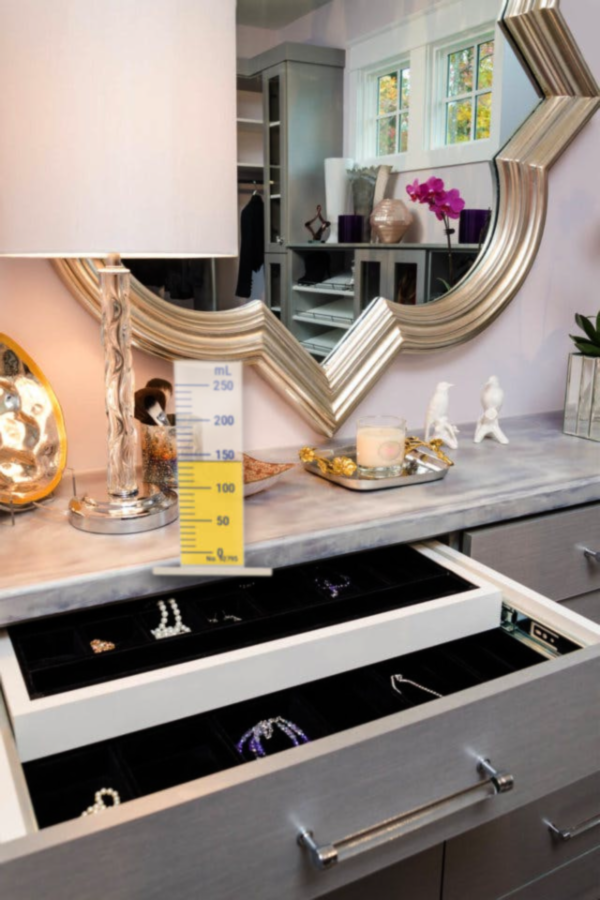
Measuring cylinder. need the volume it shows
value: 140 mL
